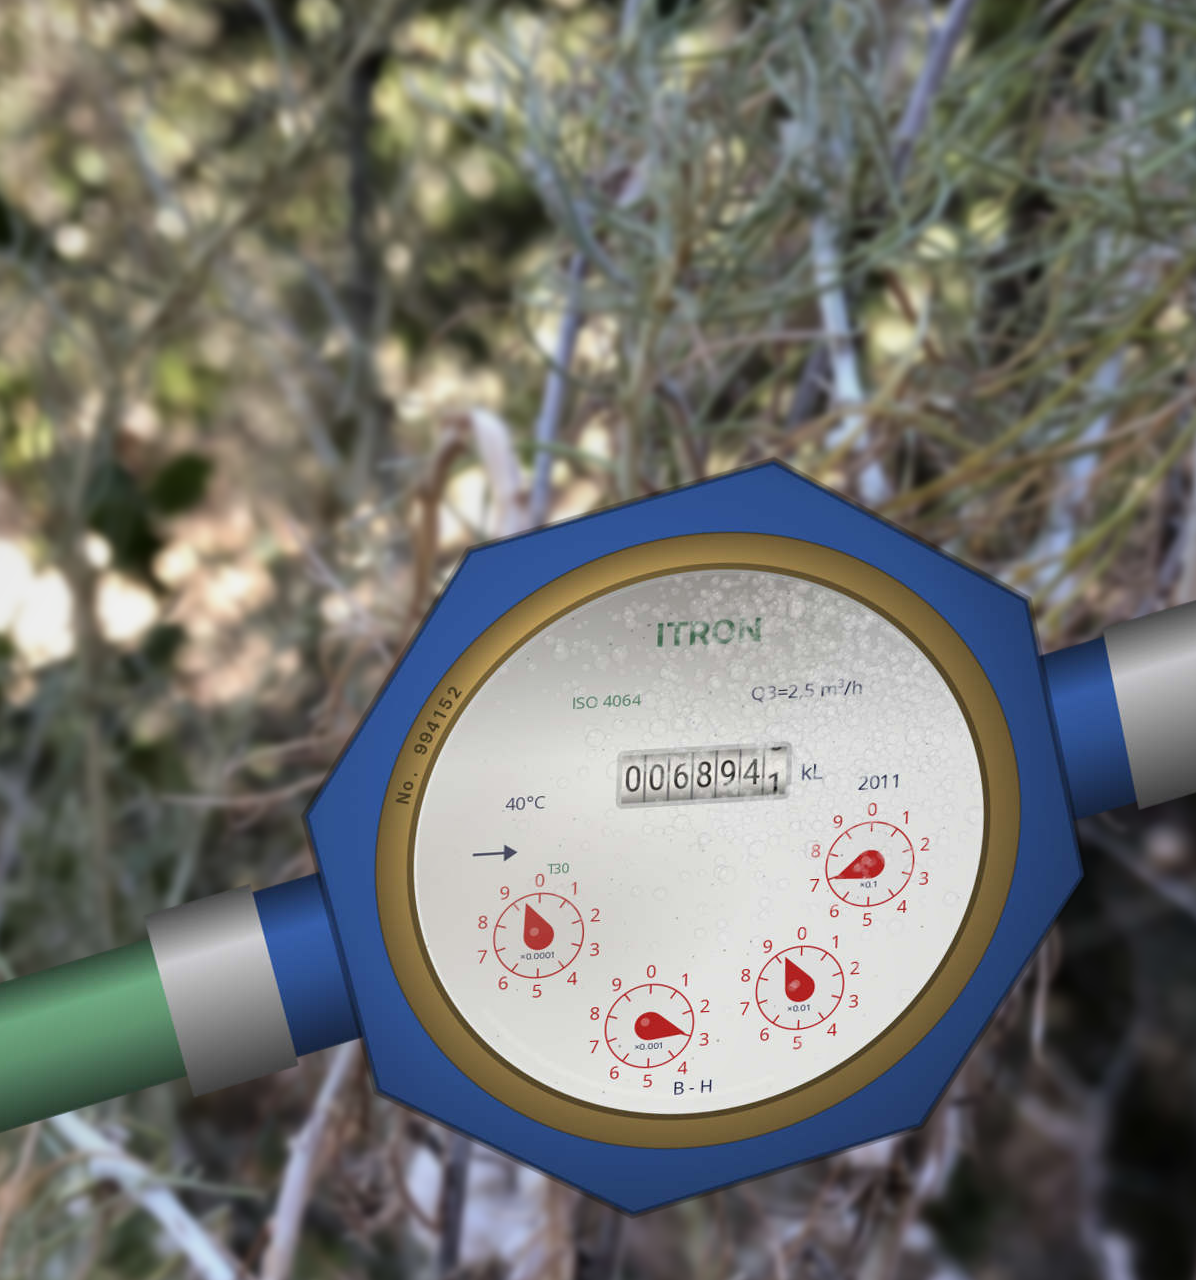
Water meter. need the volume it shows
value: 68940.6929 kL
